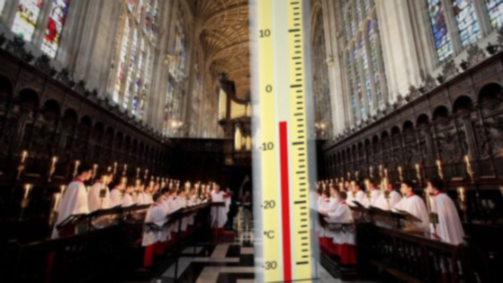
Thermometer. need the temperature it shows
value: -6 °C
